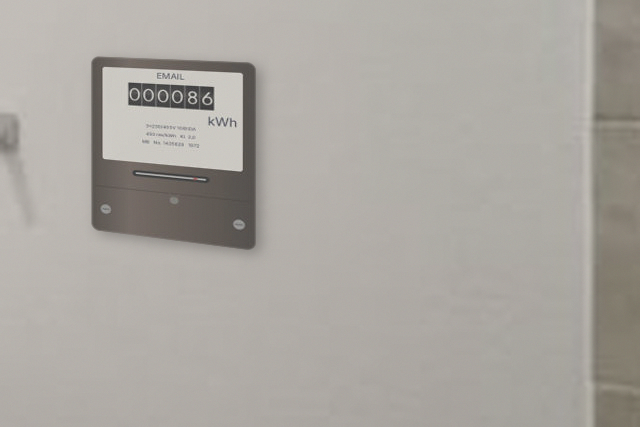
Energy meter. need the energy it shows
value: 86 kWh
